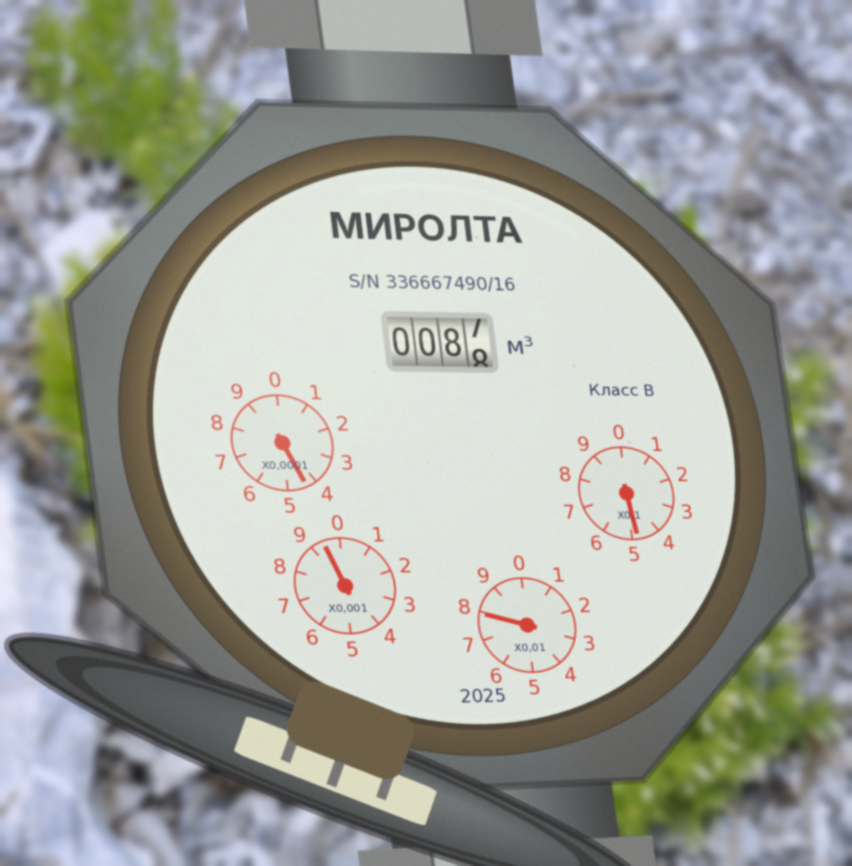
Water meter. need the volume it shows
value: 87.4794 m³
